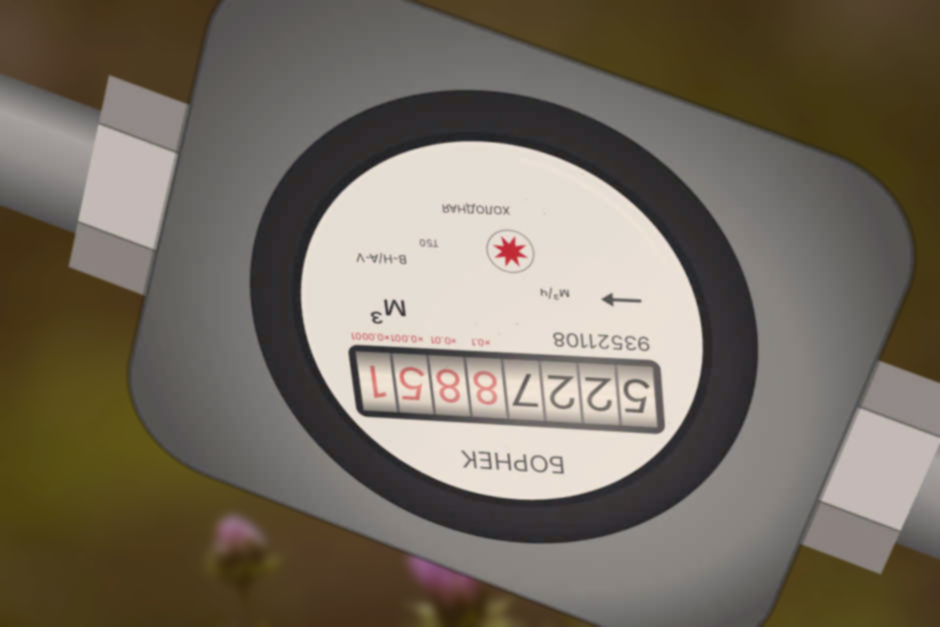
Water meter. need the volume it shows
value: 5227.8851 m³
